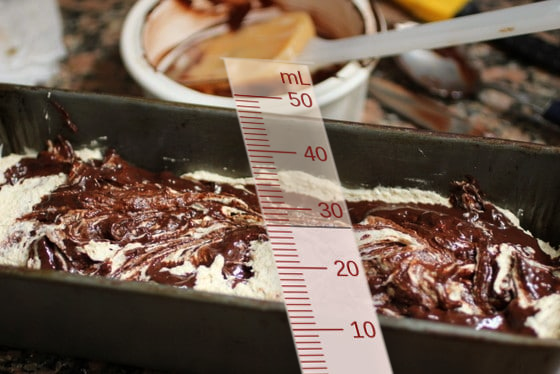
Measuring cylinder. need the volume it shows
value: 27 mL
